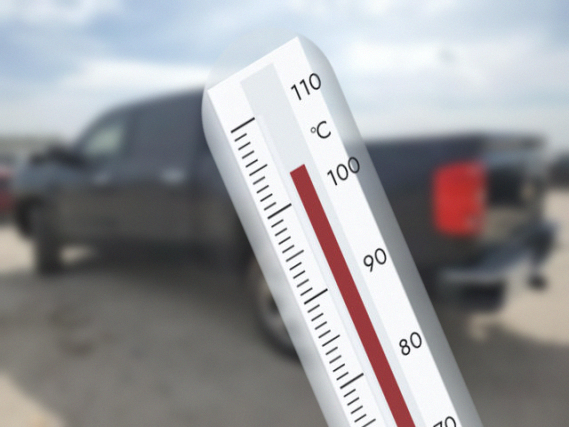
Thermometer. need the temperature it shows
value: 103 °C
